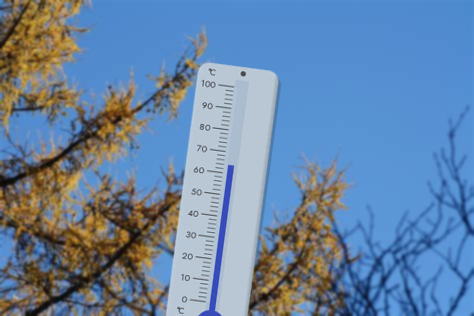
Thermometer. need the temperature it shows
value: 64 °C
